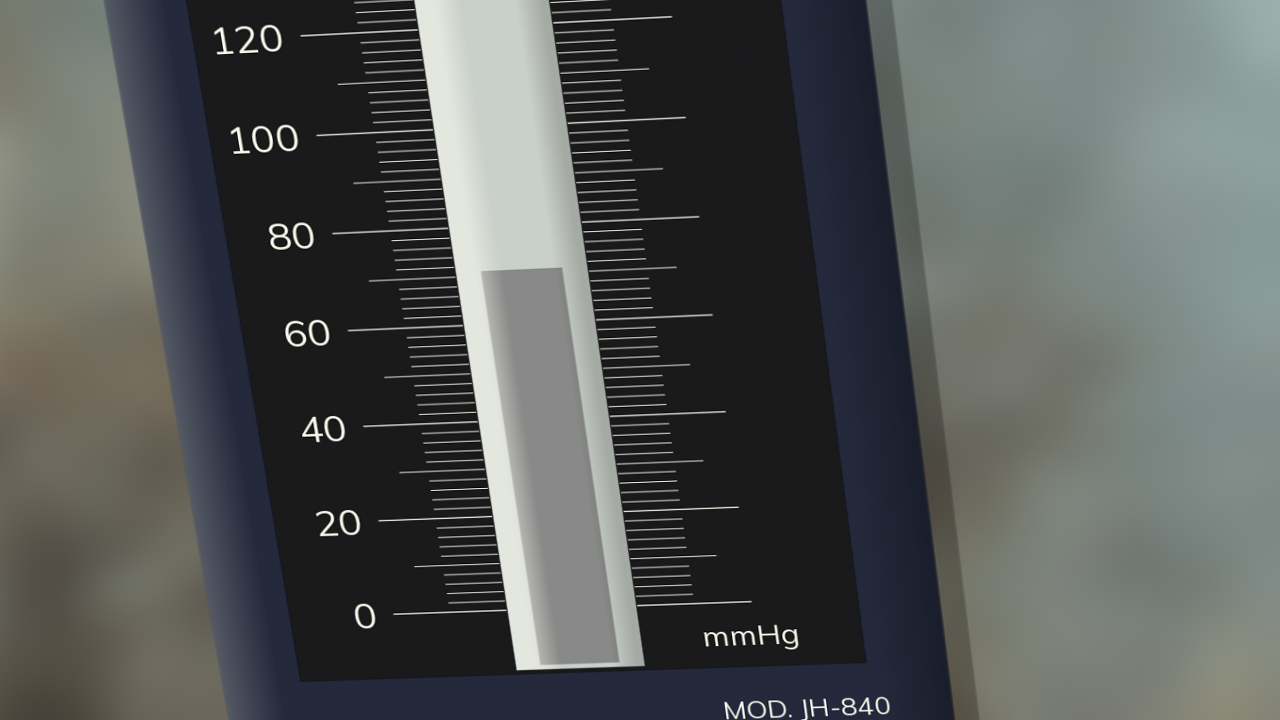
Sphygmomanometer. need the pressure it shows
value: 71 mmHg
